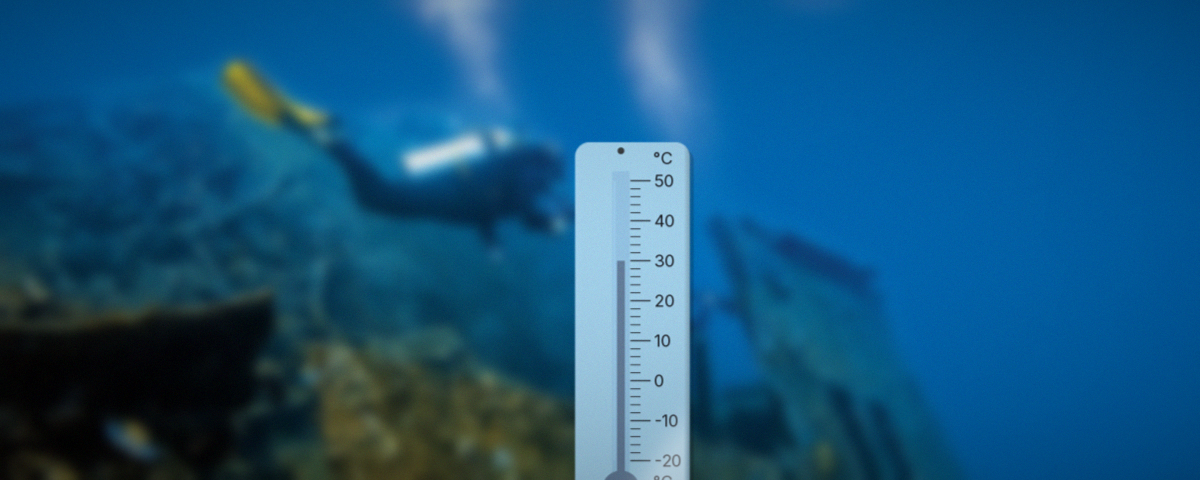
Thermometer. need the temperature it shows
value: 30 °C
